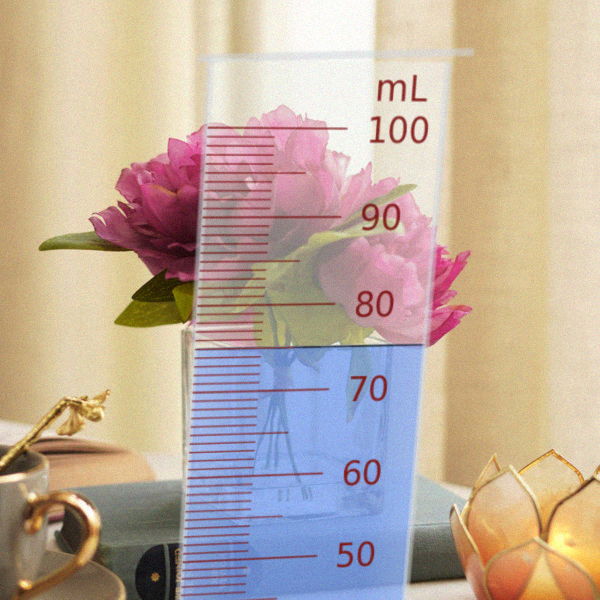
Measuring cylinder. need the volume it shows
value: 75 mL
